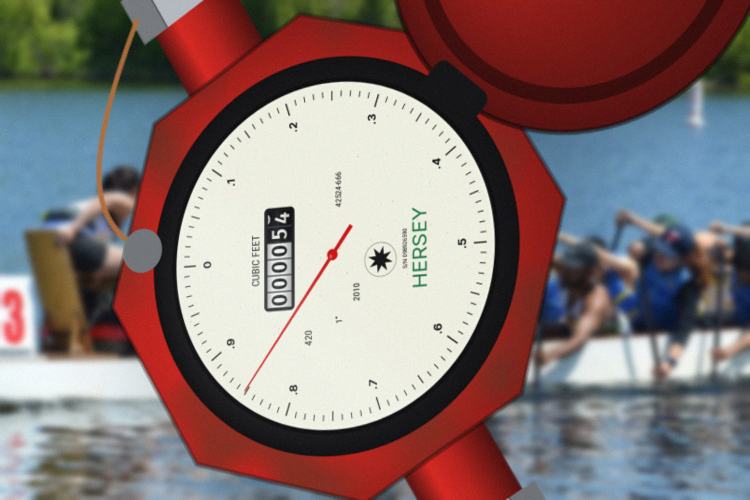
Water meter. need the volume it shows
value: 53.85 ft³
